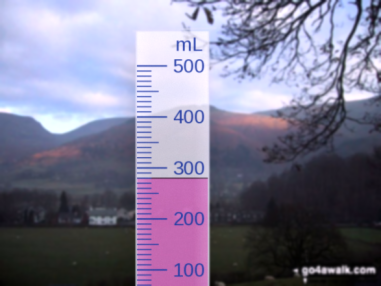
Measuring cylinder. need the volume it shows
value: 280 mL
